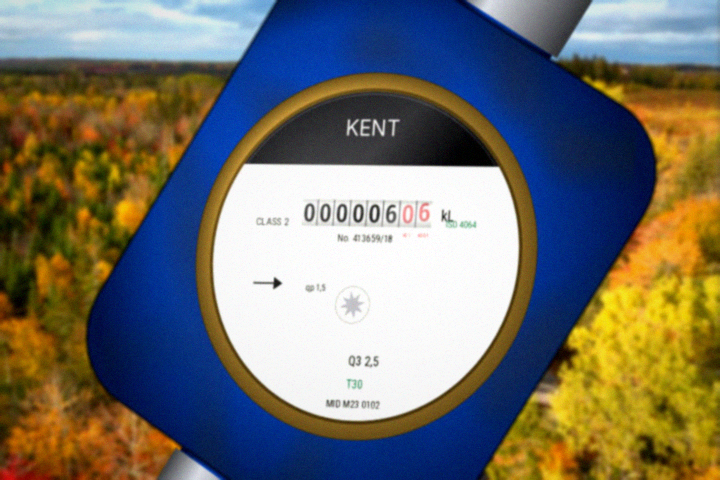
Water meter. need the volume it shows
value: 6.06 kL
